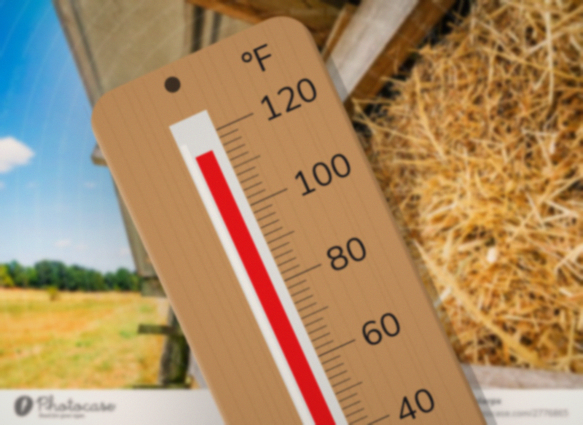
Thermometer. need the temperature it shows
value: 116 °F
